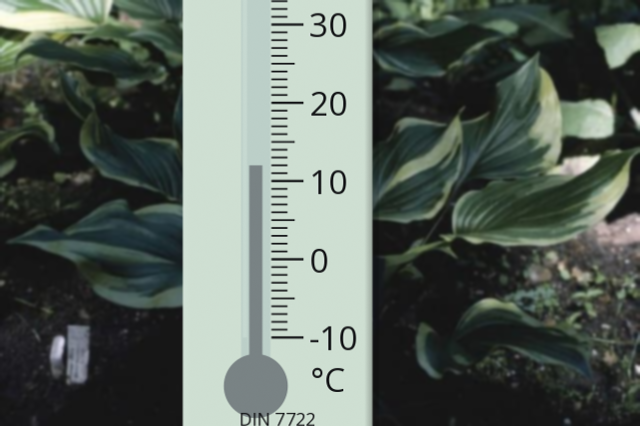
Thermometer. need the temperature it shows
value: 12 °C
